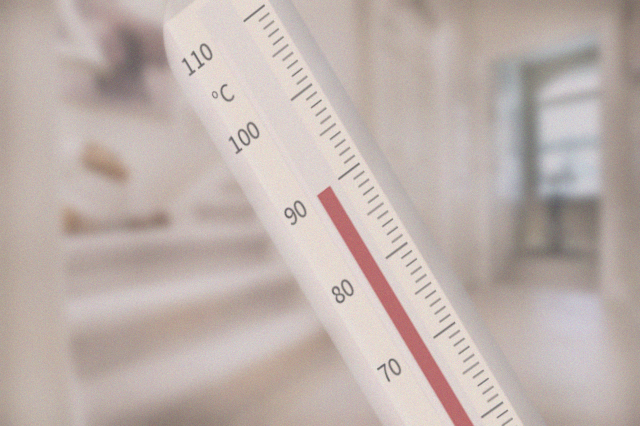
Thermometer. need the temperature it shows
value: 90 °C
